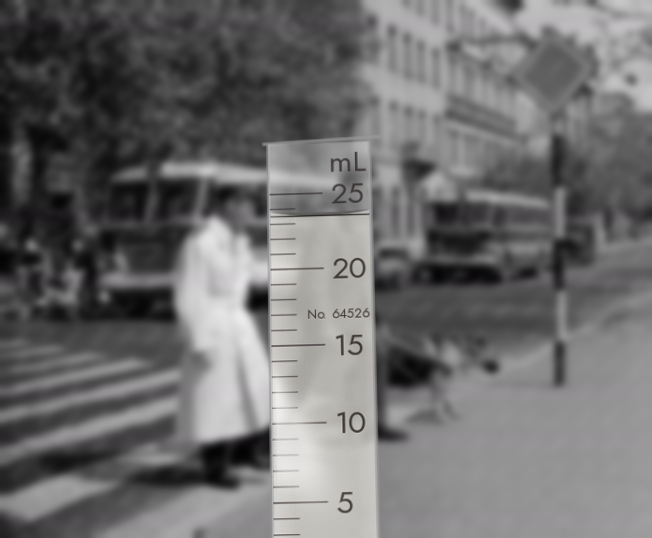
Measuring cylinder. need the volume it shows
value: 23.5 mL
